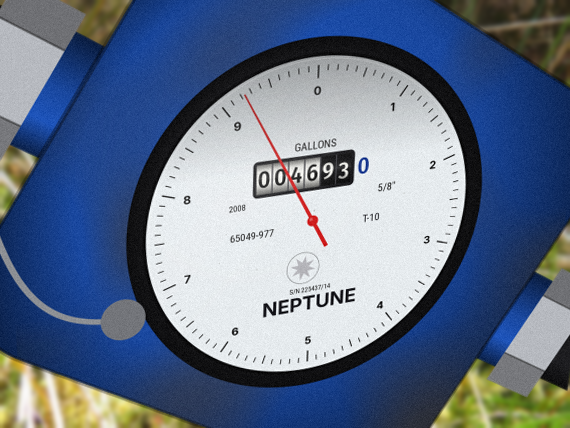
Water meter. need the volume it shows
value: 46929.2 gal
